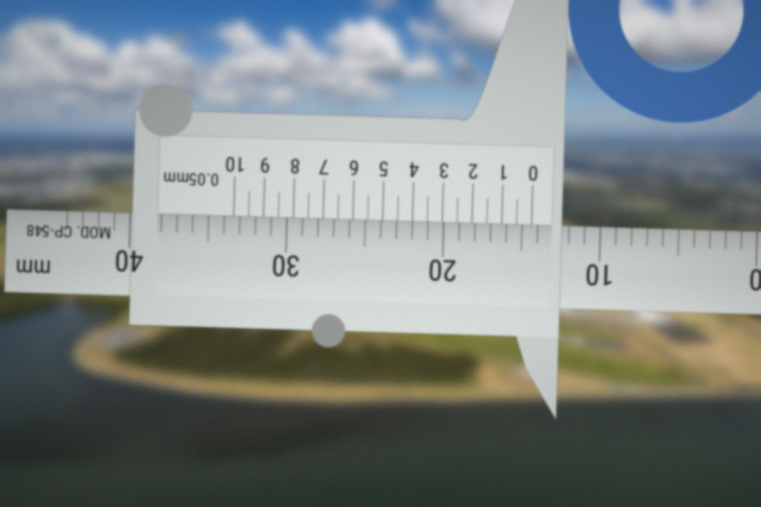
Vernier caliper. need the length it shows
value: 14.4 mm
